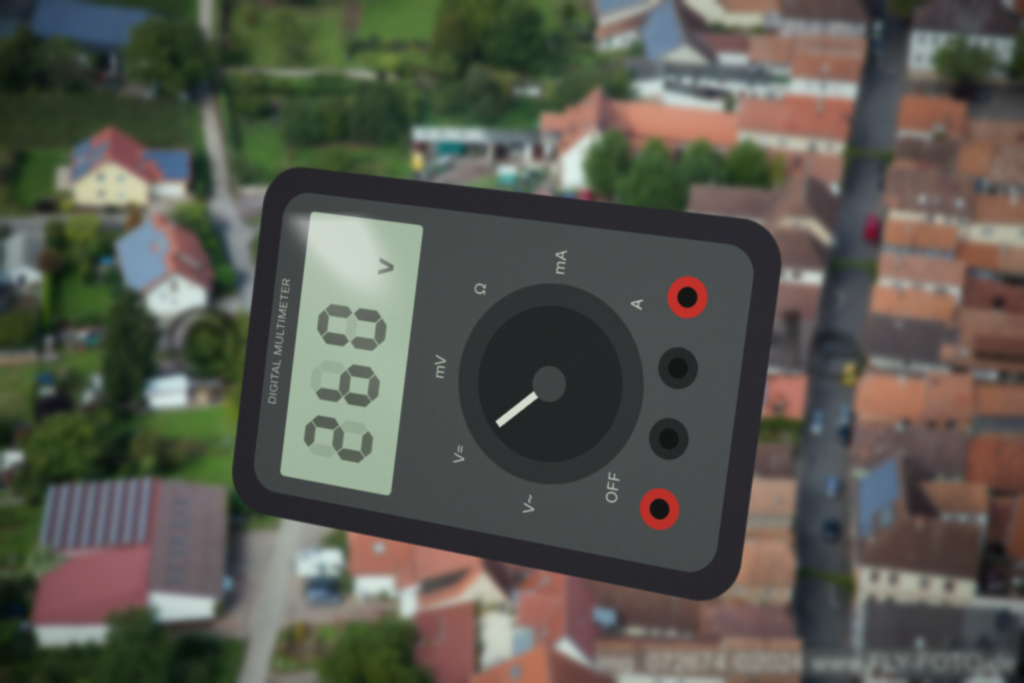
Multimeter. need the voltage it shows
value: 260 V
